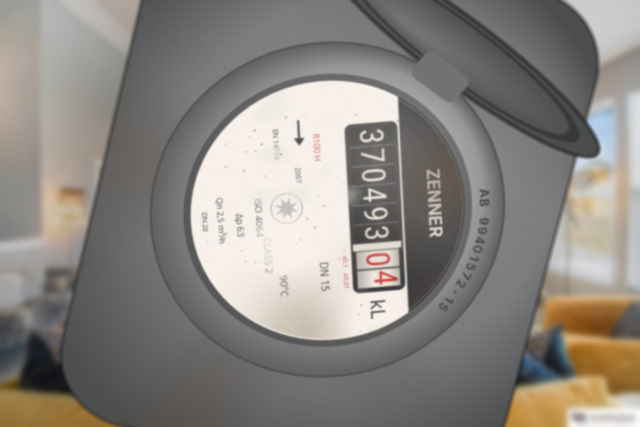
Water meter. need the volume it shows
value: 370493.04 kL
